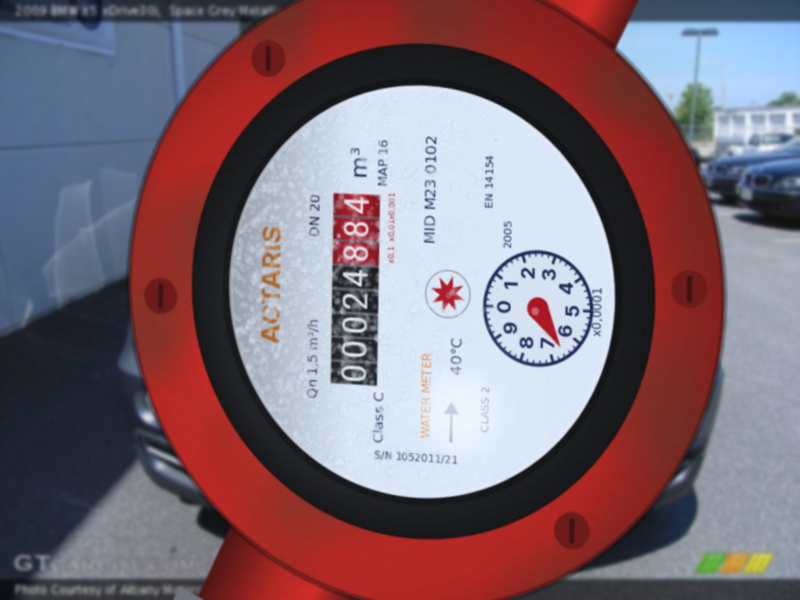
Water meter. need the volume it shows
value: 24.8846 m³
